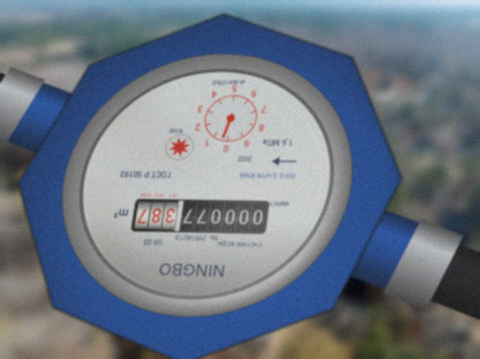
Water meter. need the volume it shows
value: 77.3870 m³
